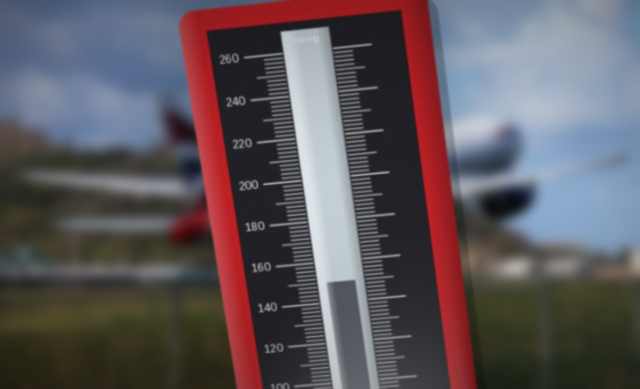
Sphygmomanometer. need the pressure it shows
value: 150 mmHg
